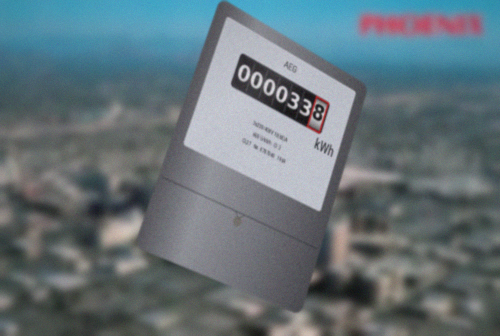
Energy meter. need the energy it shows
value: 33.8 kWh
